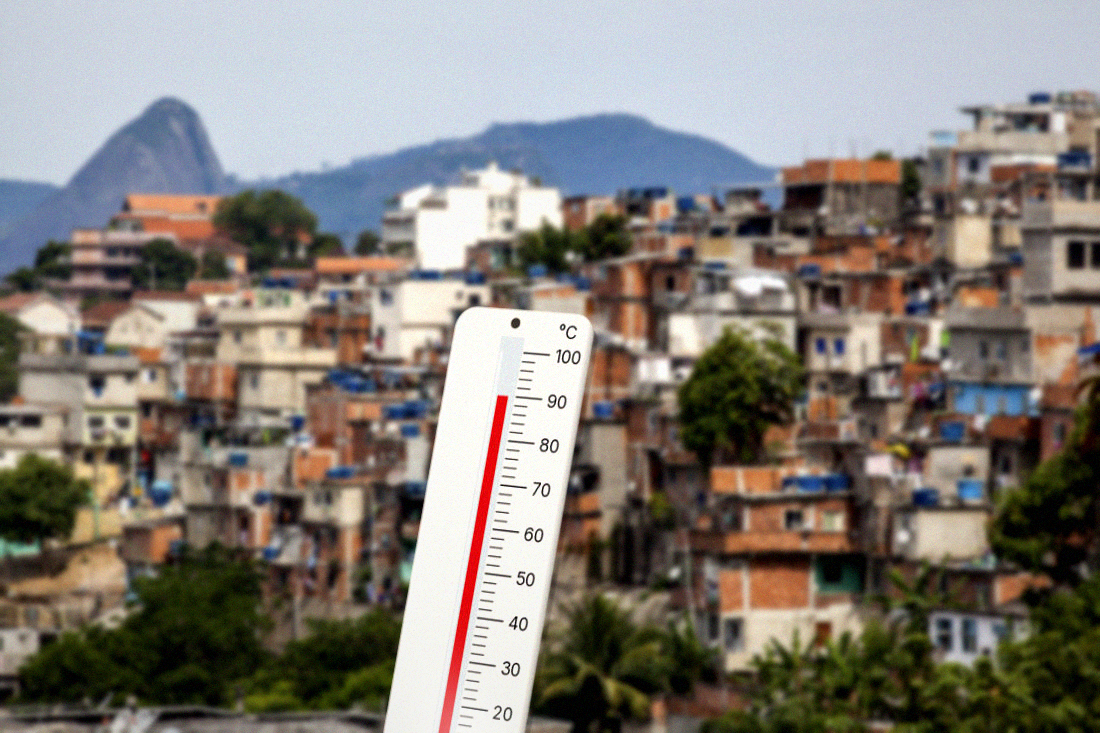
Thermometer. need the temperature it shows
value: 90 °C
